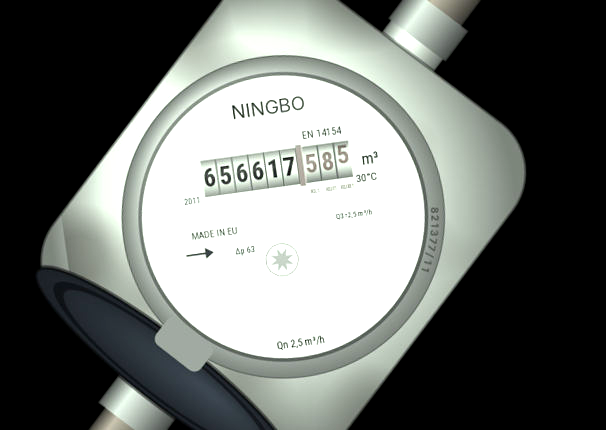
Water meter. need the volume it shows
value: 656617.585 m³
